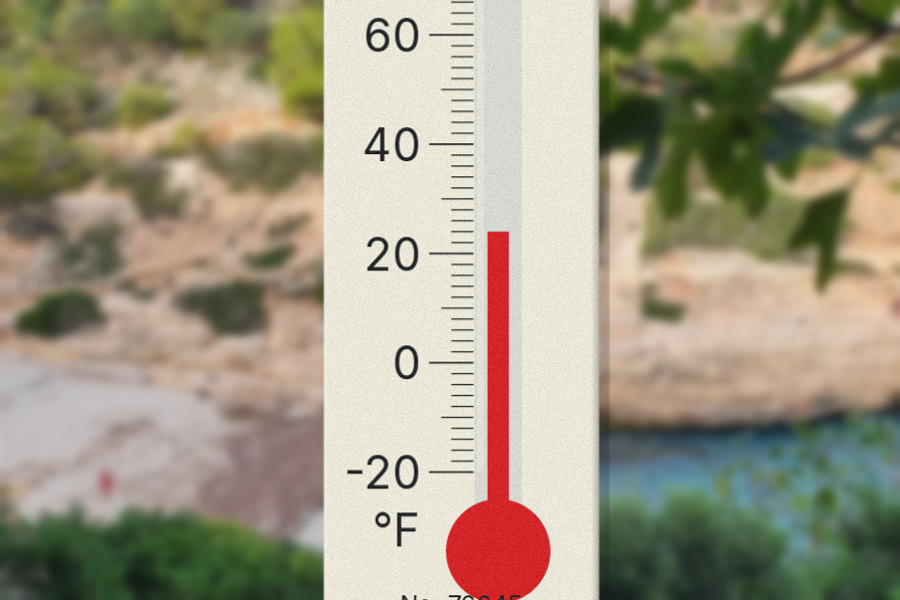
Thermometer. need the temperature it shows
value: 24 °F
